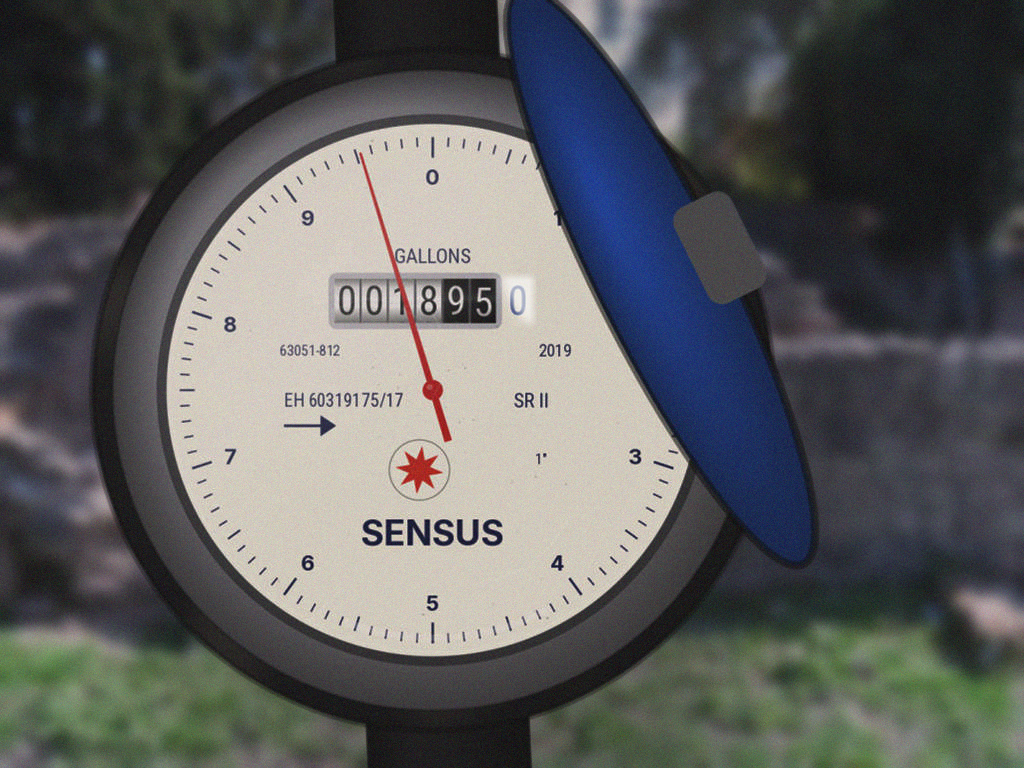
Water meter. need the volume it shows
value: 18949.5 gal
